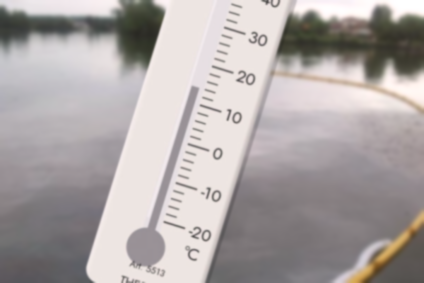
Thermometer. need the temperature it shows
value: 14 °C
